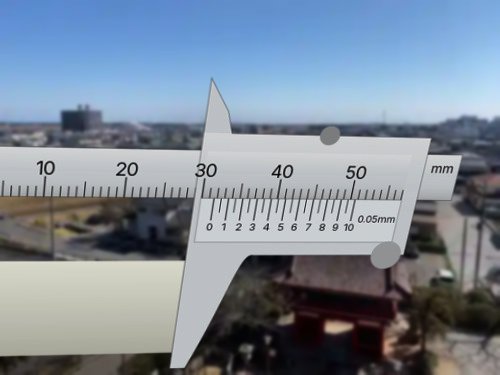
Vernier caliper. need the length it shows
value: 31.6 mm
